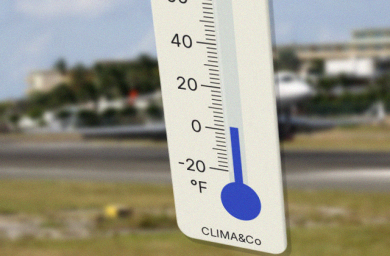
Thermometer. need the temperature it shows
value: 2 °F
